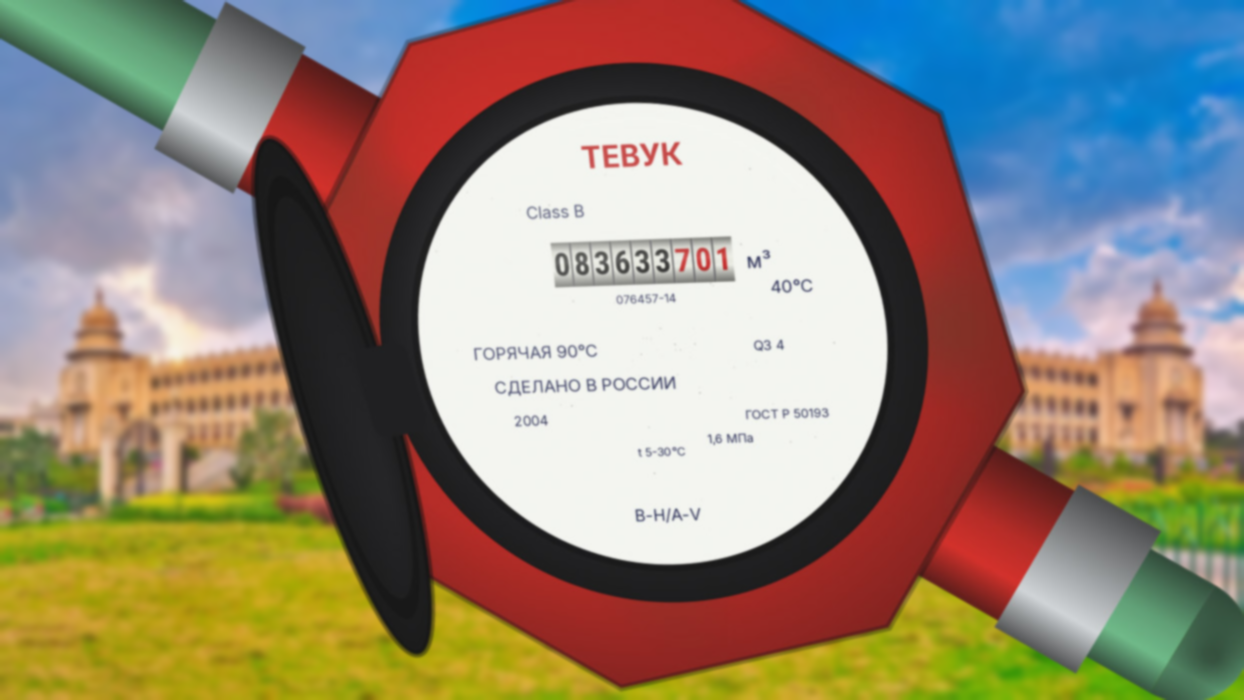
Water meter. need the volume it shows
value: 83633.701 m³
